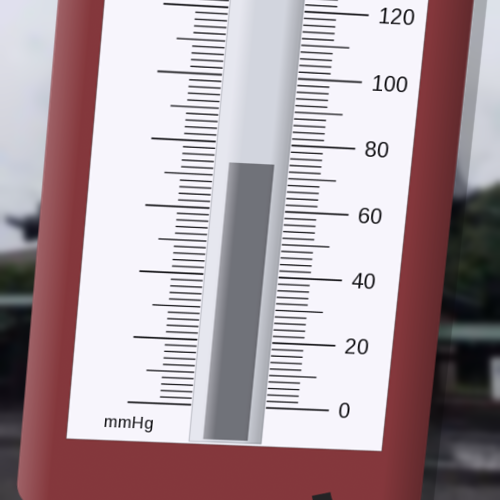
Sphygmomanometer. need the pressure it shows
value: 74 mmHg
